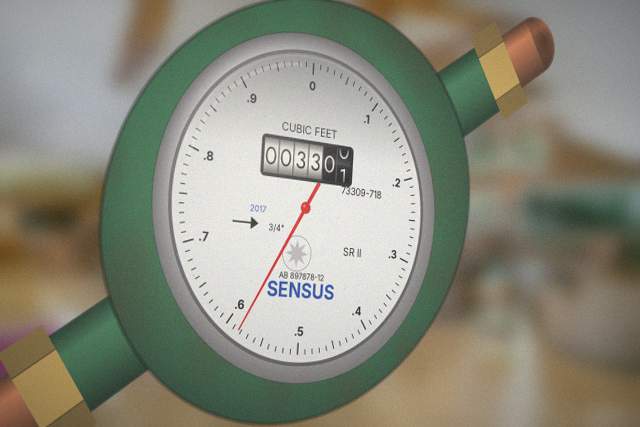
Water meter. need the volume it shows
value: 3300.58 ft³
